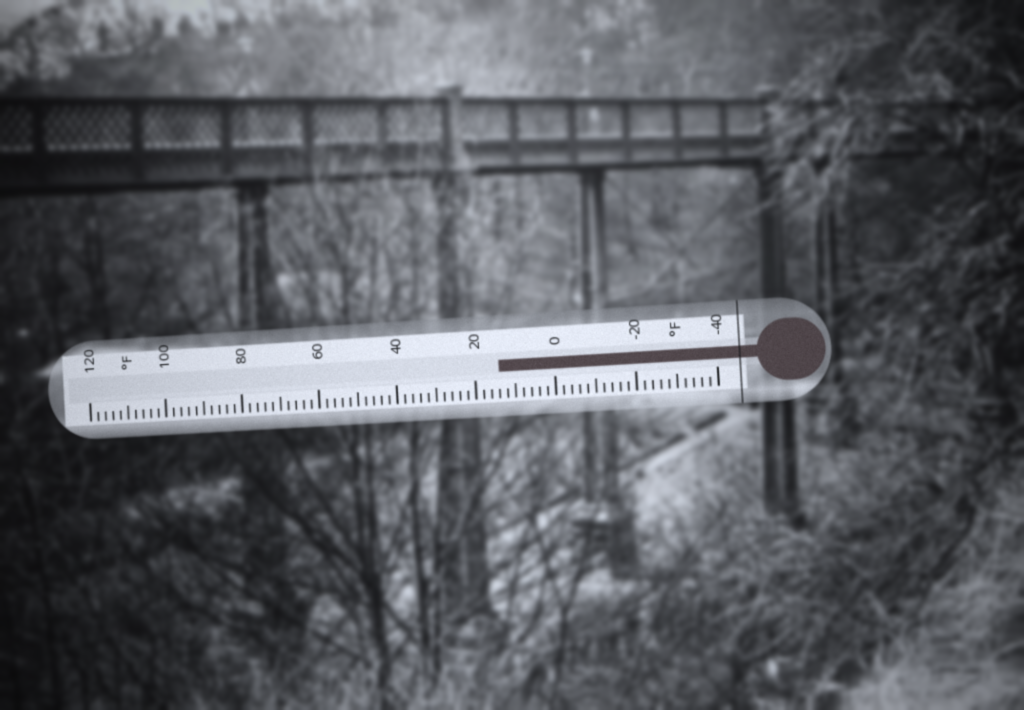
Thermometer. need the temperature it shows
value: 14 °F
